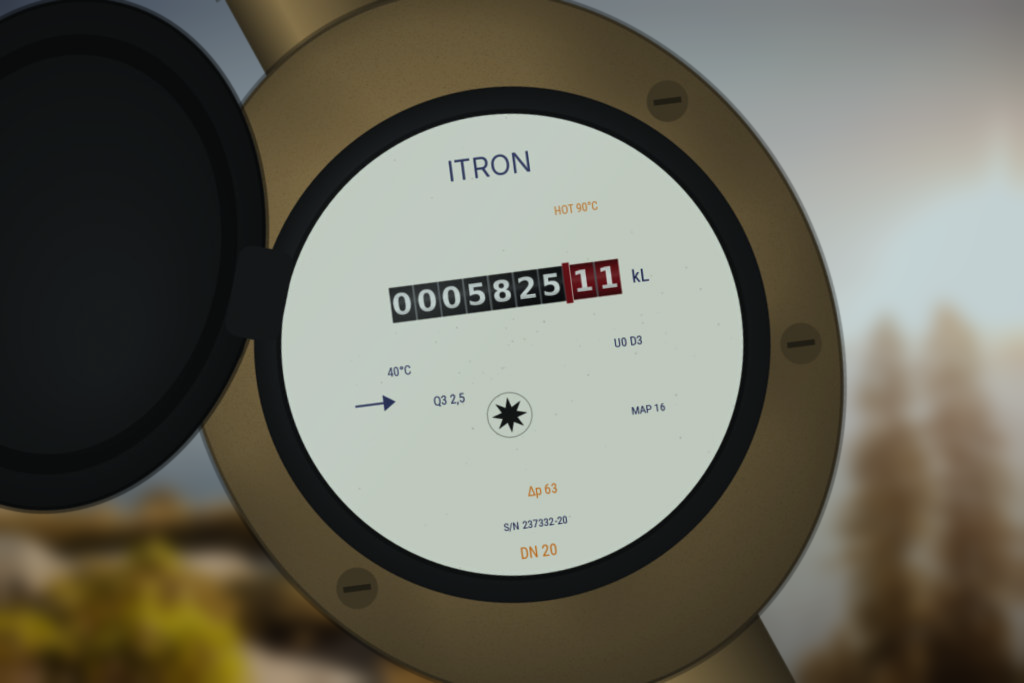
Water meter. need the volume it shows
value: 5825.11 kL
